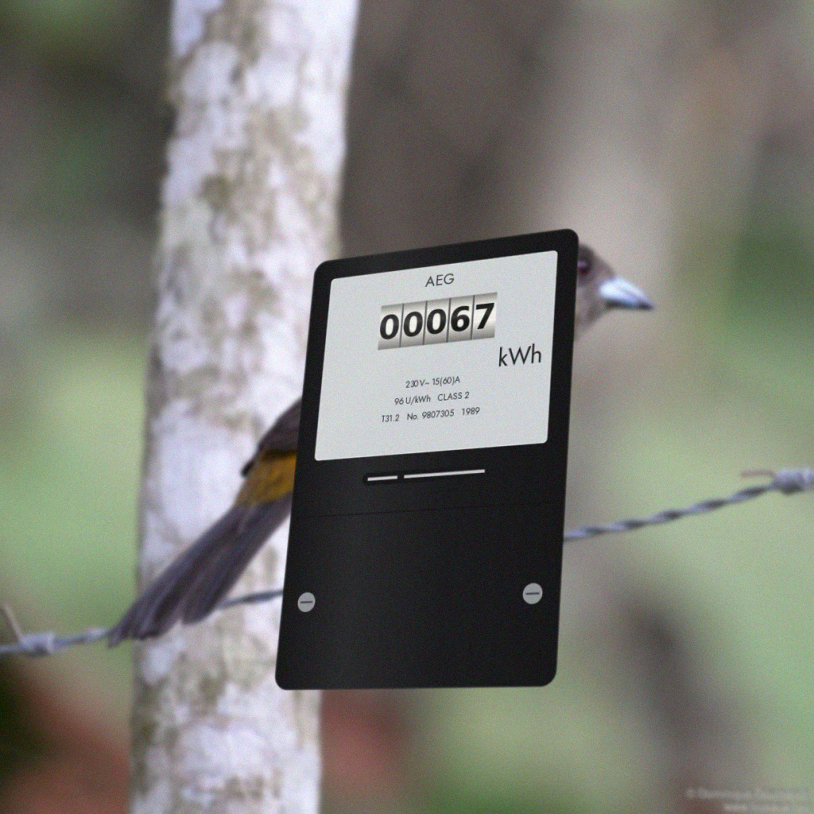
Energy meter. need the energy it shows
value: 67 kWh
